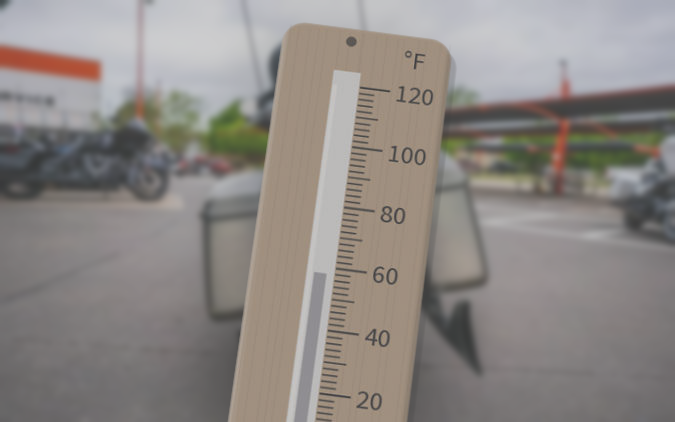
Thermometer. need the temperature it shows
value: 58 °F
